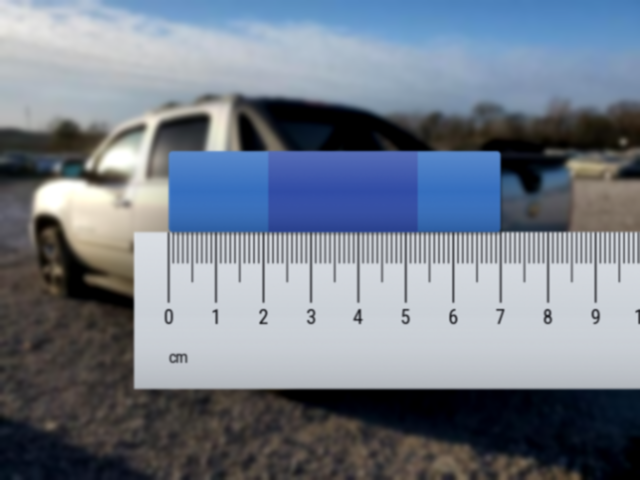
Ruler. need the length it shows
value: 7 cm
